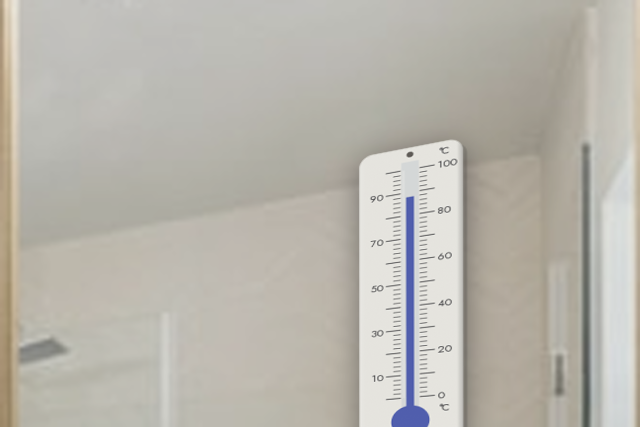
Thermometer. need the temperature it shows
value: 88 °C
